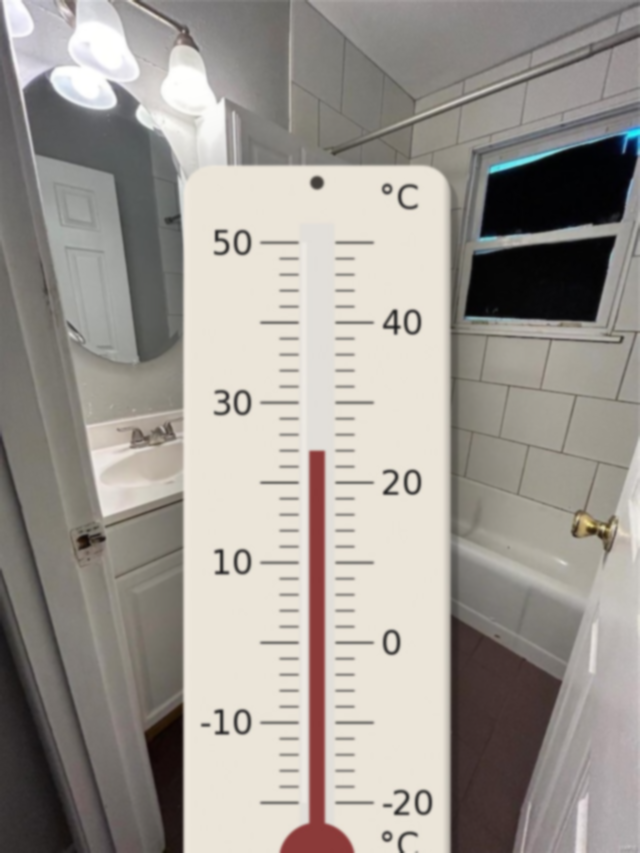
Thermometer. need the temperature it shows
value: 24 °C
